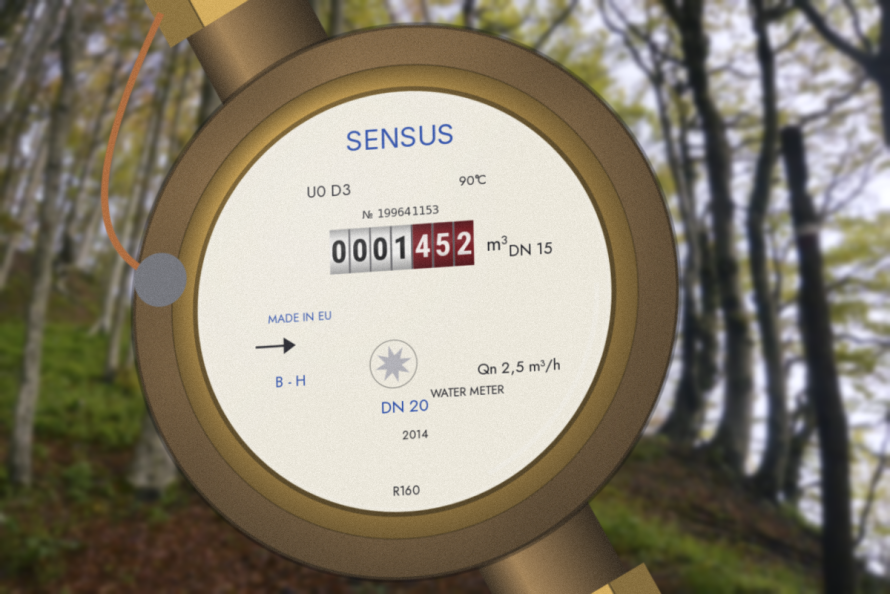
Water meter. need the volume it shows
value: 1.452 m³
